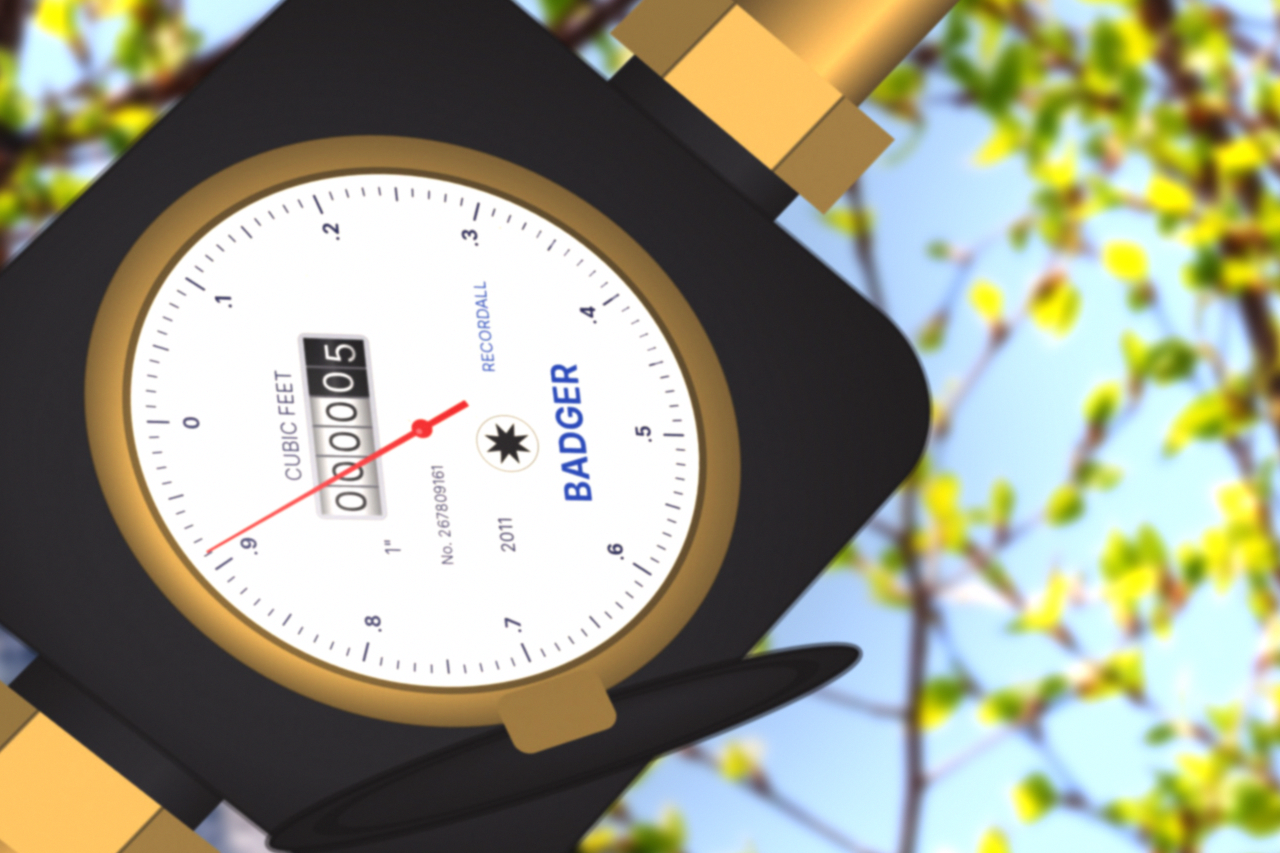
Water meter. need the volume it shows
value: 4.91 ft³
